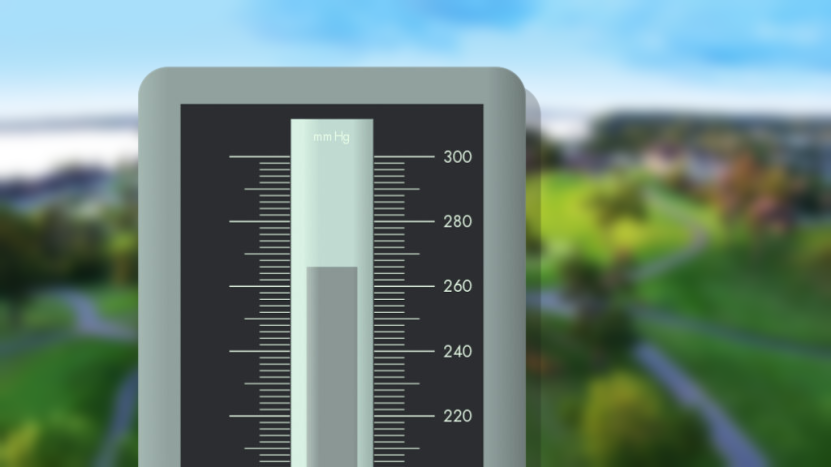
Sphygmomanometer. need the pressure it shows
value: 266 mmHg
